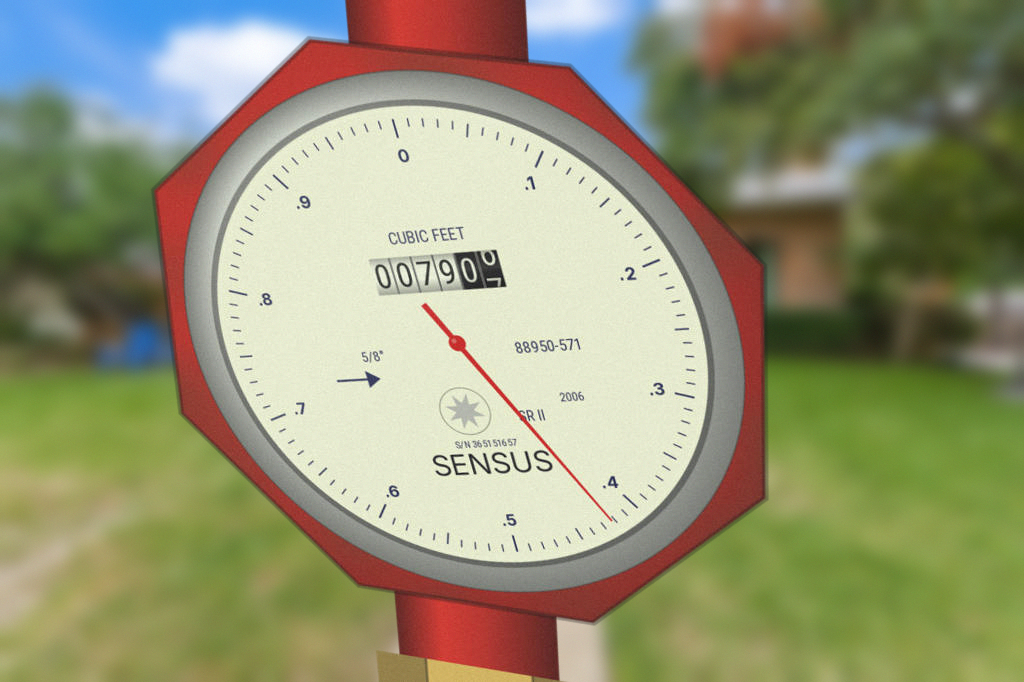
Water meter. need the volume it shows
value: 7906.42 ft³
